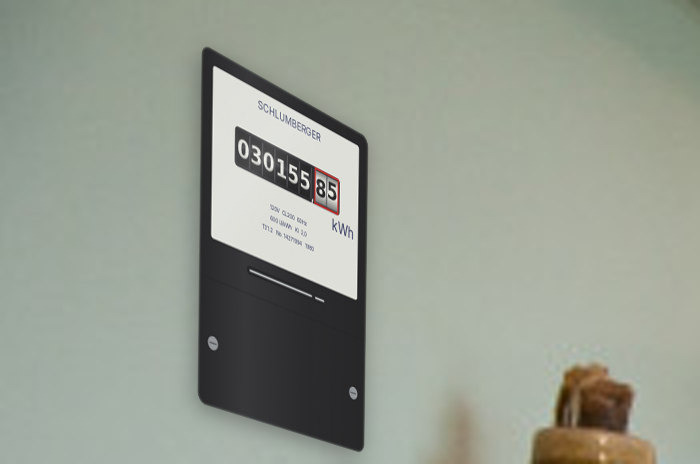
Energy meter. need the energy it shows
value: 30155.85 kWh
